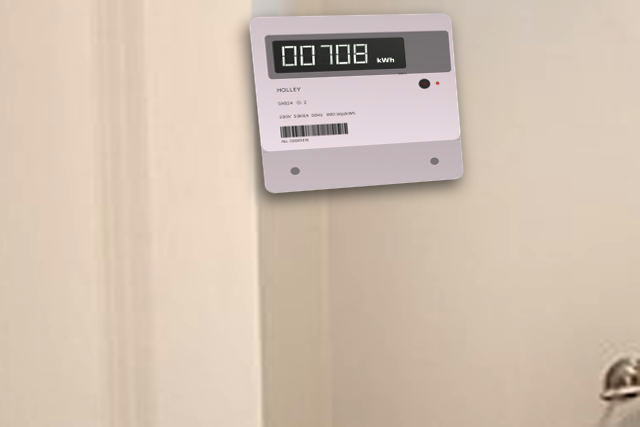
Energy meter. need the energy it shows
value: 708 kWh
